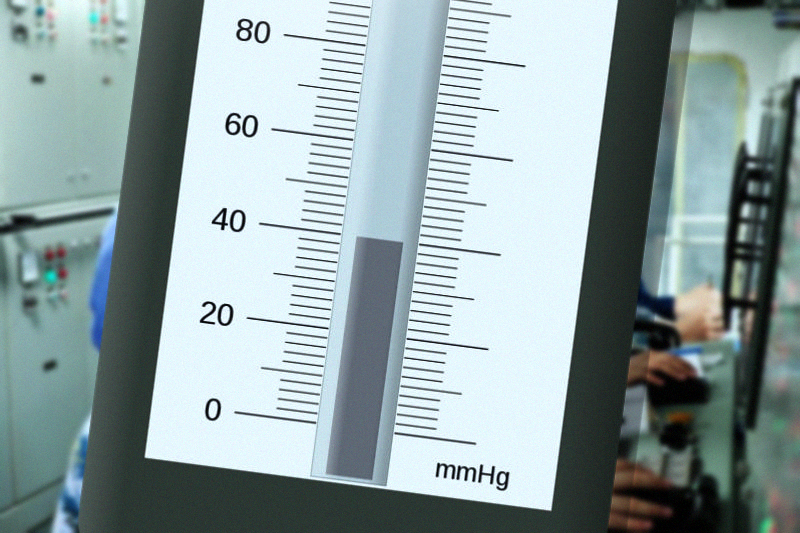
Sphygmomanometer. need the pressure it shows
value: 40 mmHg
